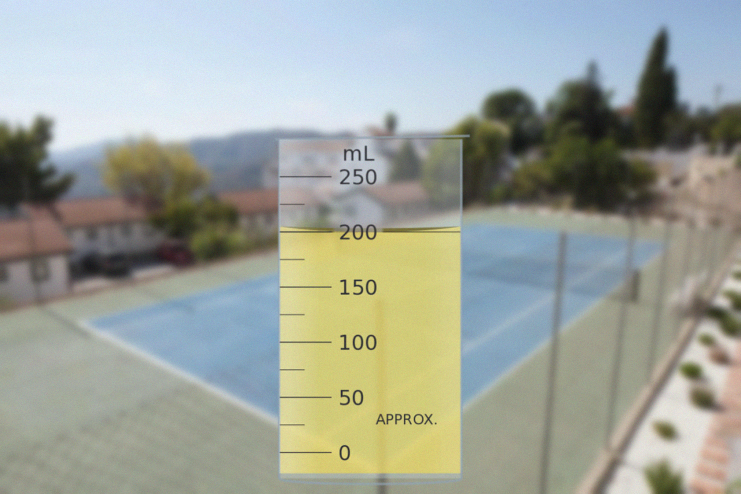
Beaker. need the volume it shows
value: 200 mL
